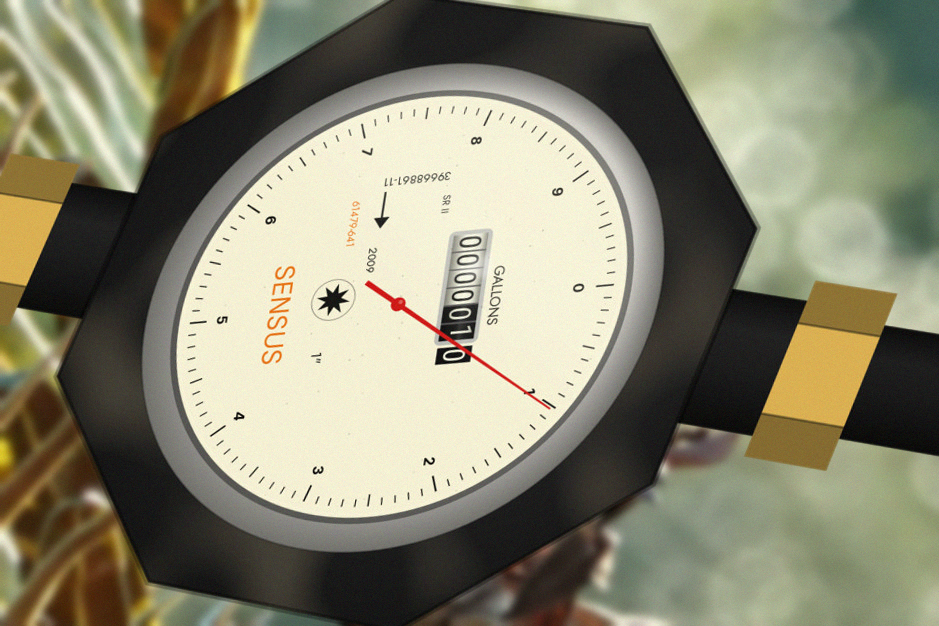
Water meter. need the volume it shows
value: 11.0 gal
